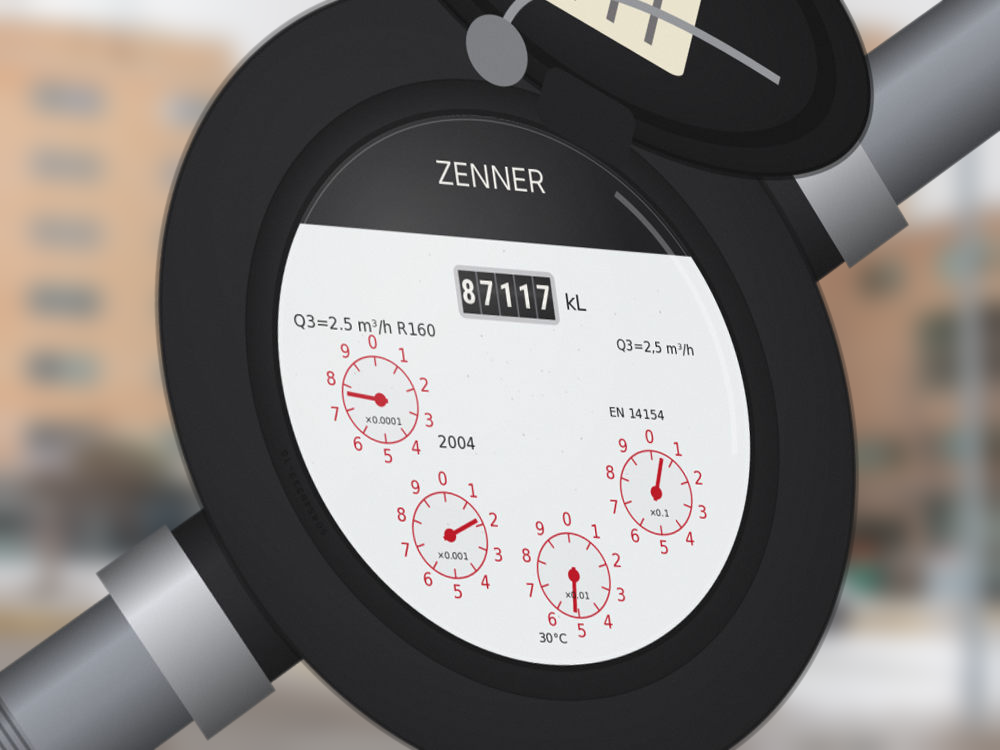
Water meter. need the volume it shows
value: 87117.0517 kL
